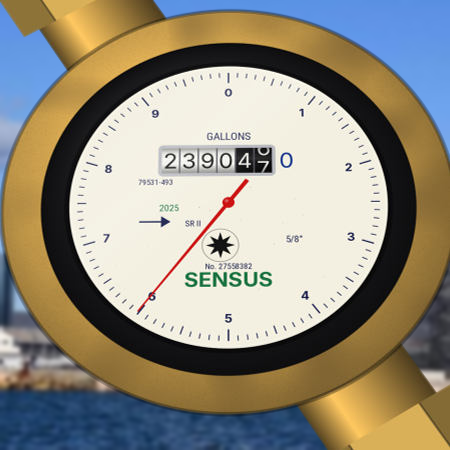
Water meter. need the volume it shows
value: 2390466.0 gal
